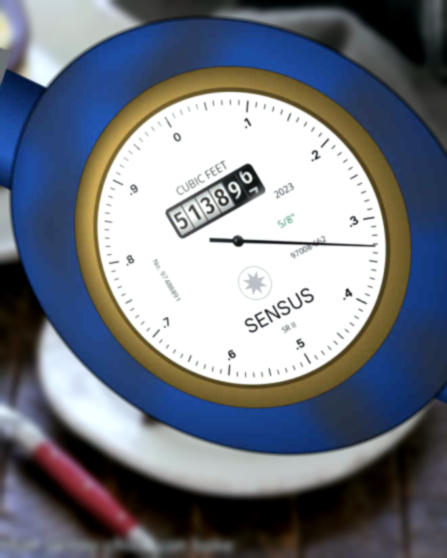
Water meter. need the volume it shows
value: 513896.33 ft³
